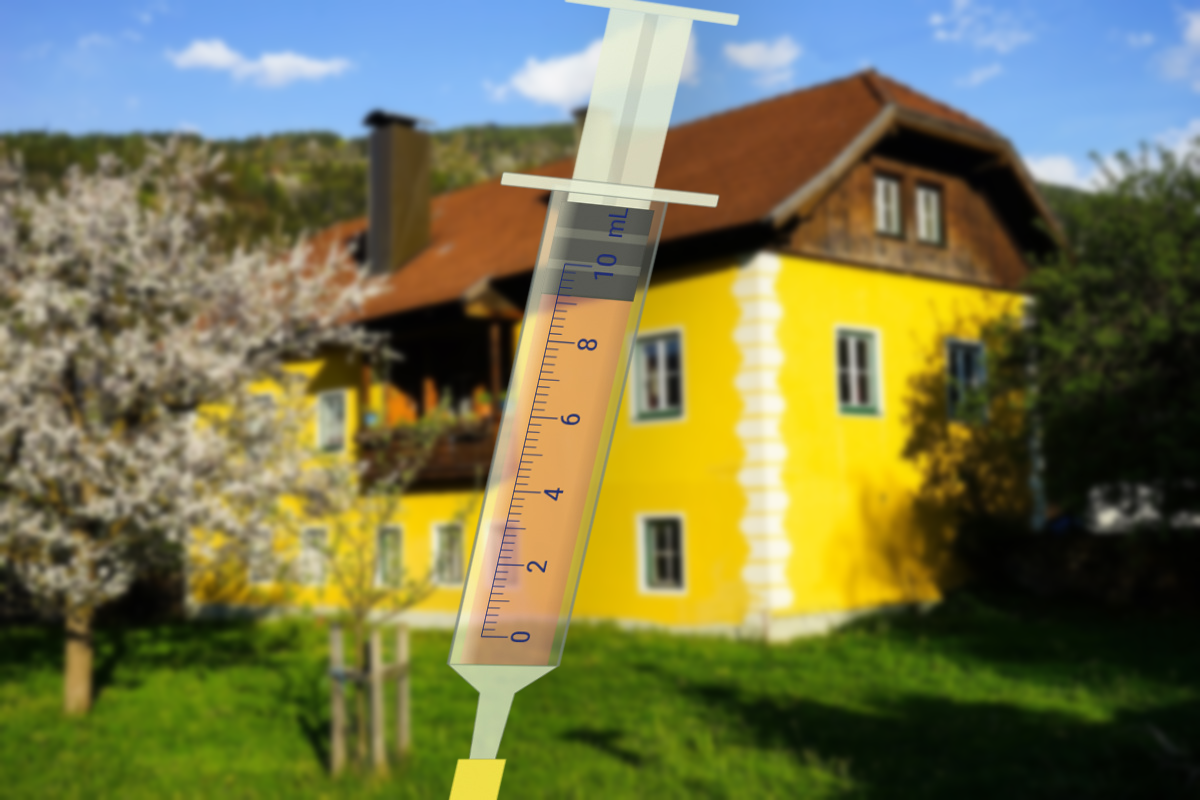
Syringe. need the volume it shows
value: 9.2 mL
